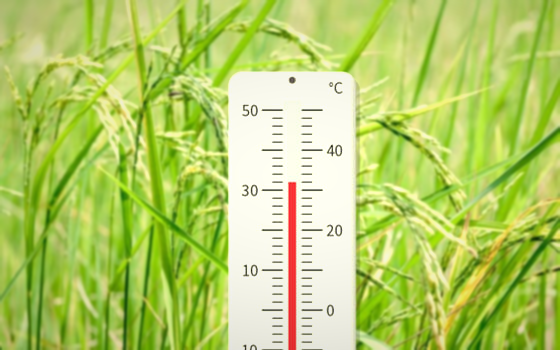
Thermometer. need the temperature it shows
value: 32 °C
